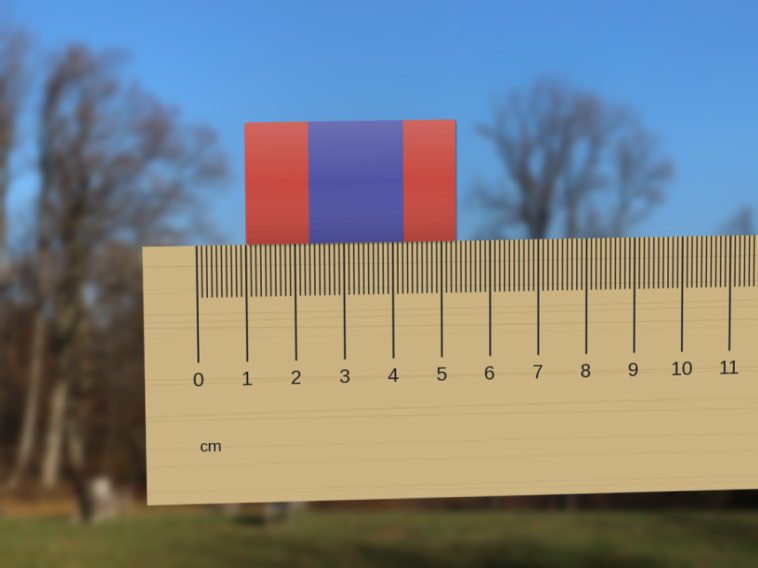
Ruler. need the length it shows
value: 4.3 cm
